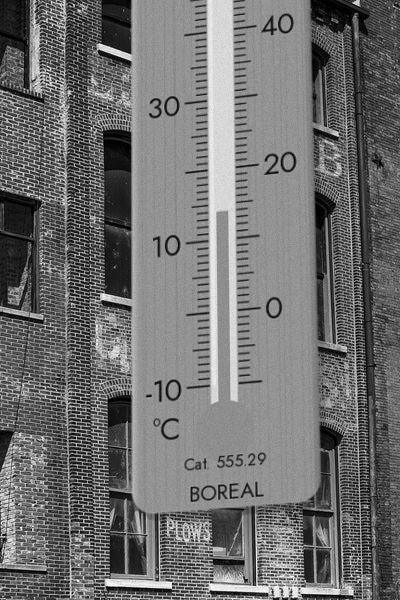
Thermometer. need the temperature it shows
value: 14 °C
